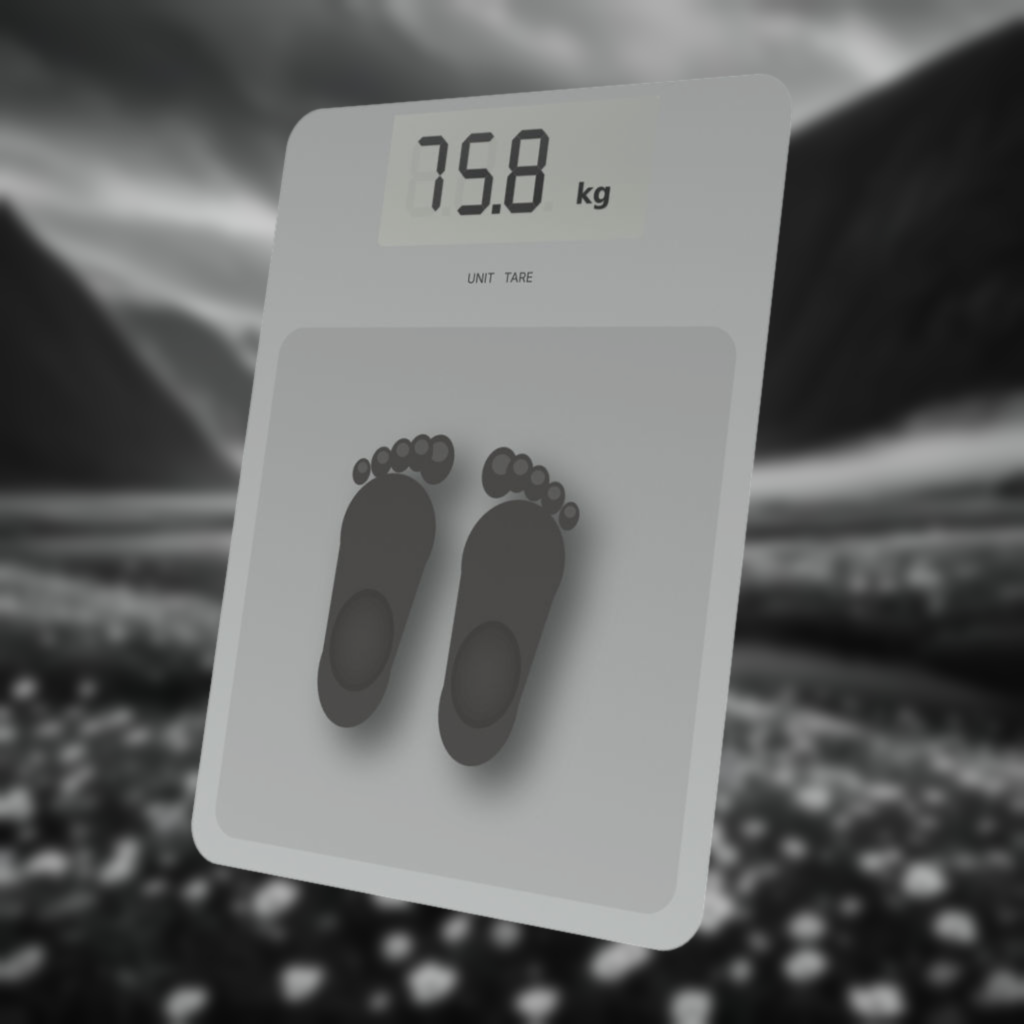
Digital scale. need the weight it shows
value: 75.8 kg
